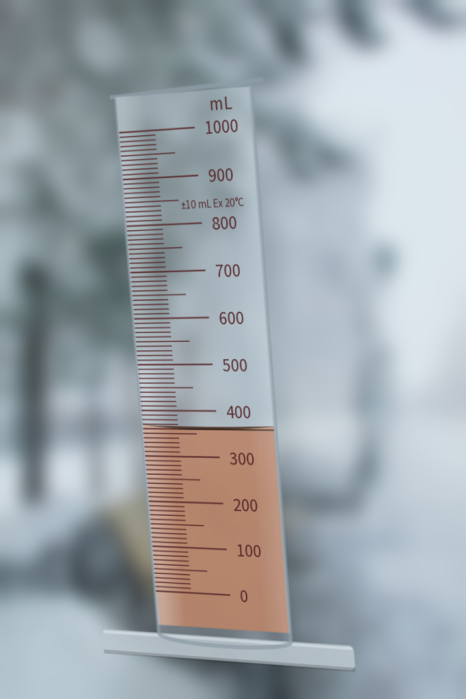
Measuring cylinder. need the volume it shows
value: 360 mL
